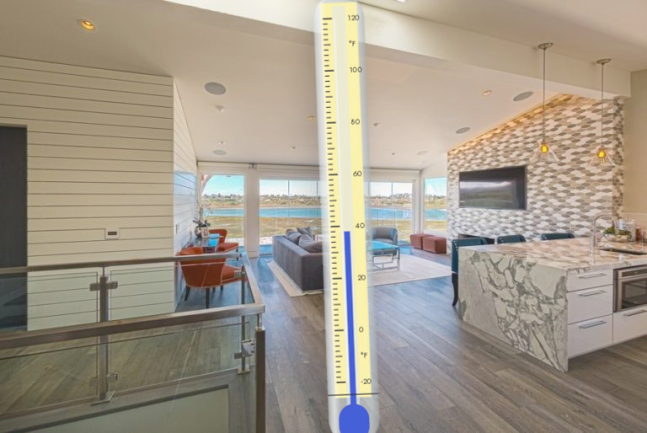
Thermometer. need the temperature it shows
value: 38 °F
